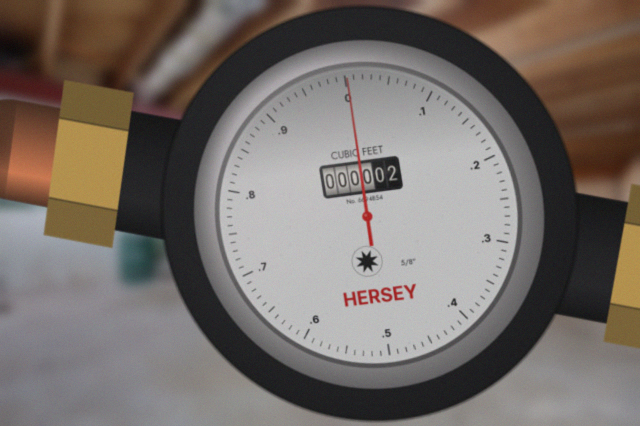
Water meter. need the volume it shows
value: 2.00 ft³
